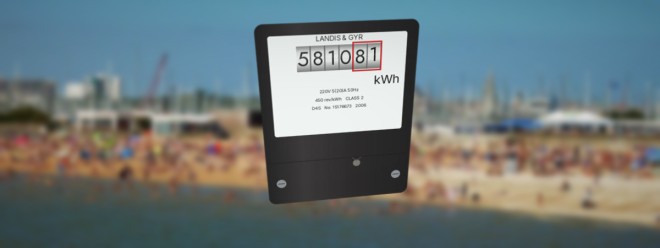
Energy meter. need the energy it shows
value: 5810.81 kWh
